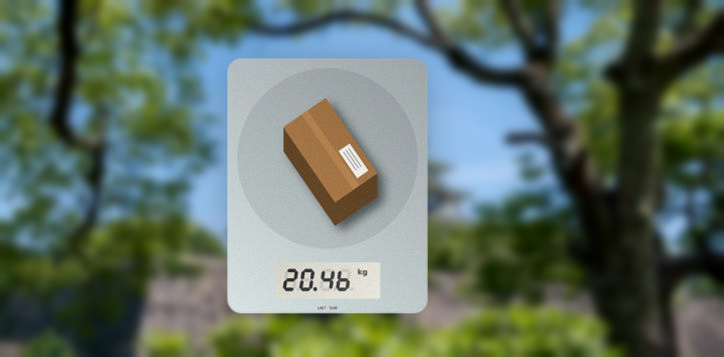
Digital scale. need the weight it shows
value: 20.46 kg
